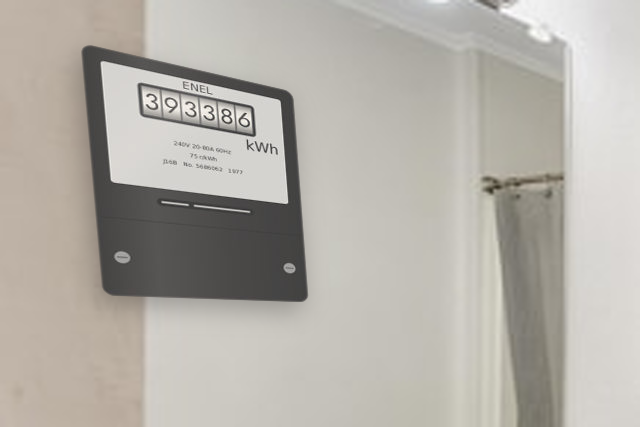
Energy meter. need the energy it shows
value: 393386 kWh
